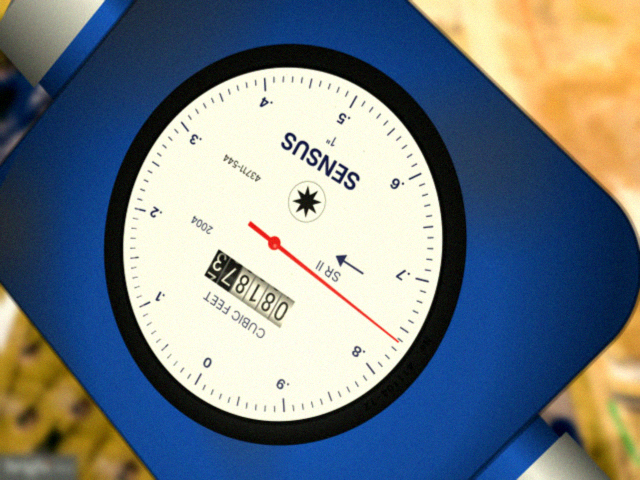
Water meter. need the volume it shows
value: 81872.76 ft³
